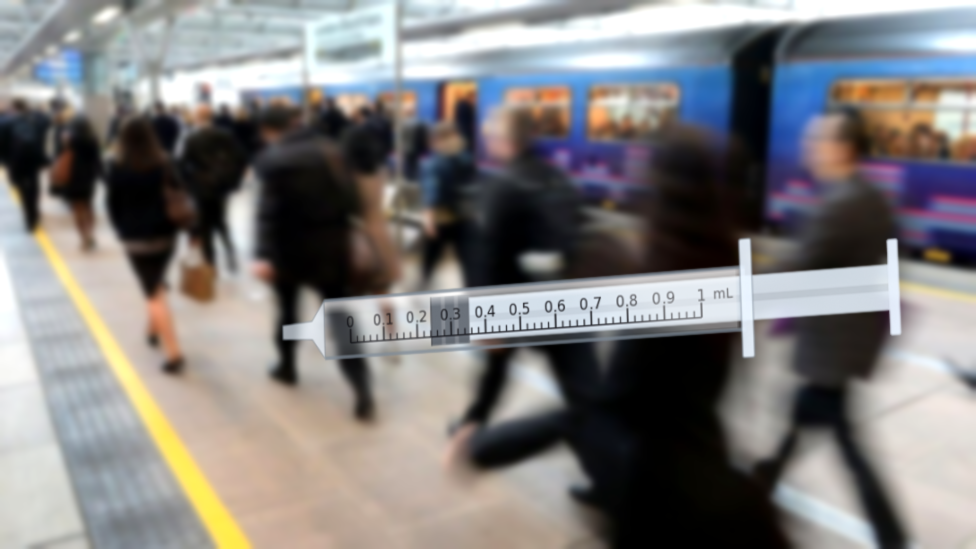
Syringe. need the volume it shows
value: 0.24 mL
